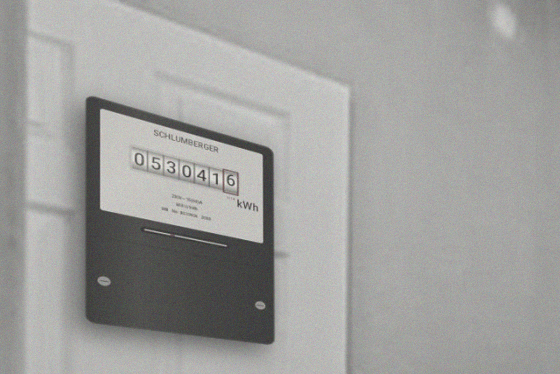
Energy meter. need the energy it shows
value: 53041.6 kWh
